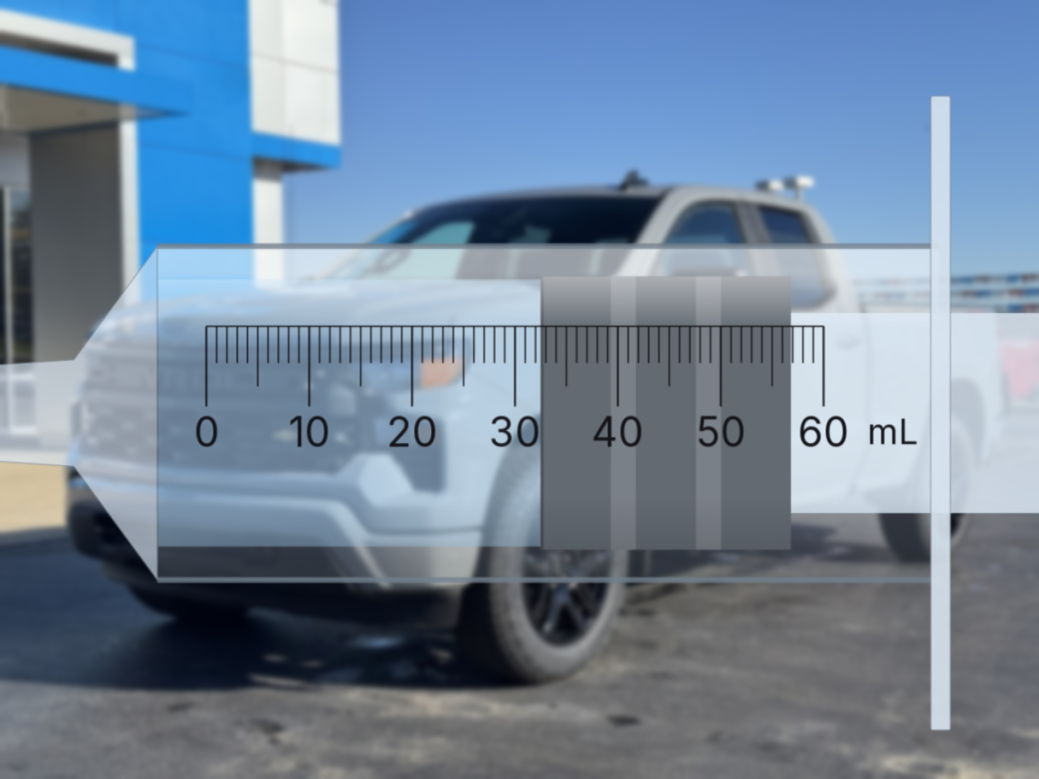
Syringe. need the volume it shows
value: 32.5 mL
